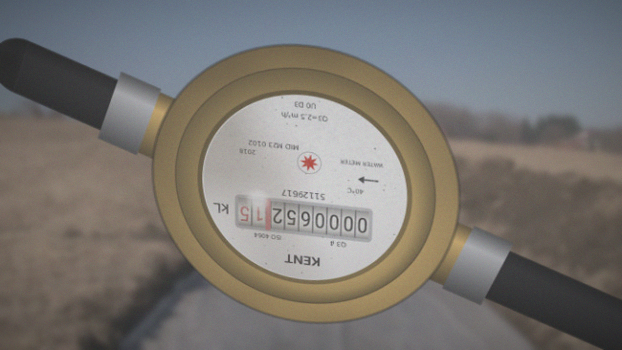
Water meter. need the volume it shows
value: 652.15 kL
